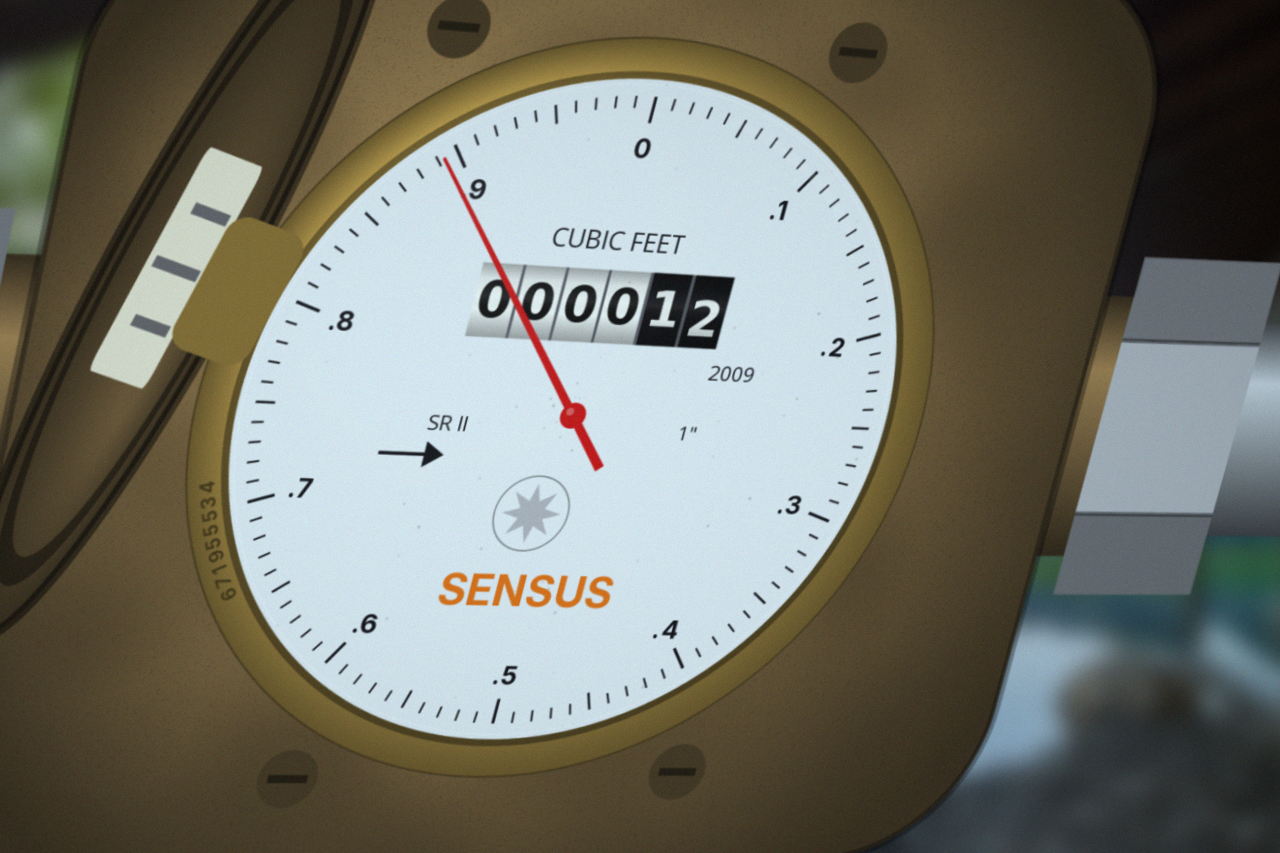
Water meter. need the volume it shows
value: 11.89 ft³
